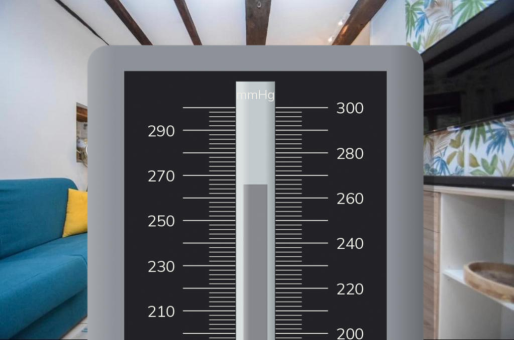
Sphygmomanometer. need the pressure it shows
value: 266 mmHg
